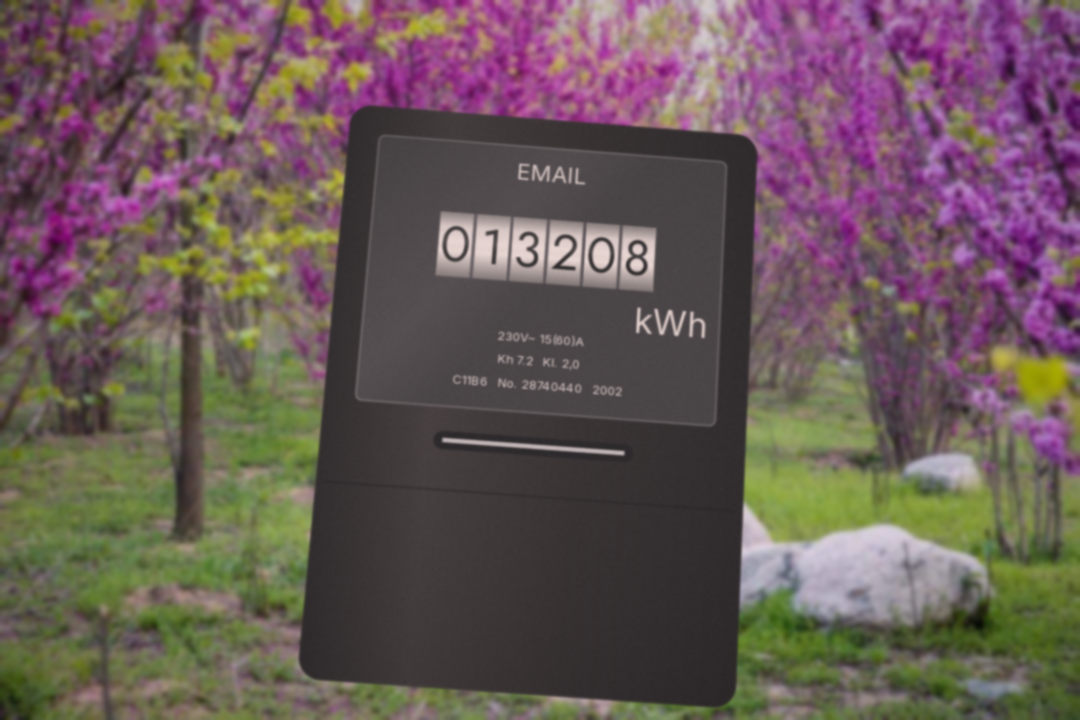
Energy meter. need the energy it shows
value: 13208 kWh
